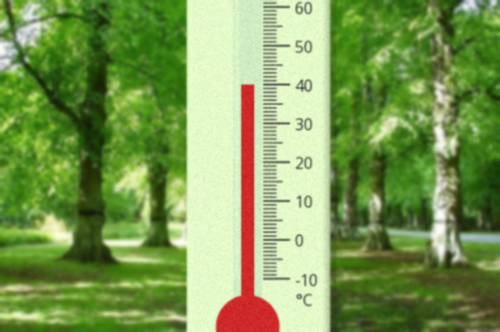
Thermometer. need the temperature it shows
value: 40 °C
